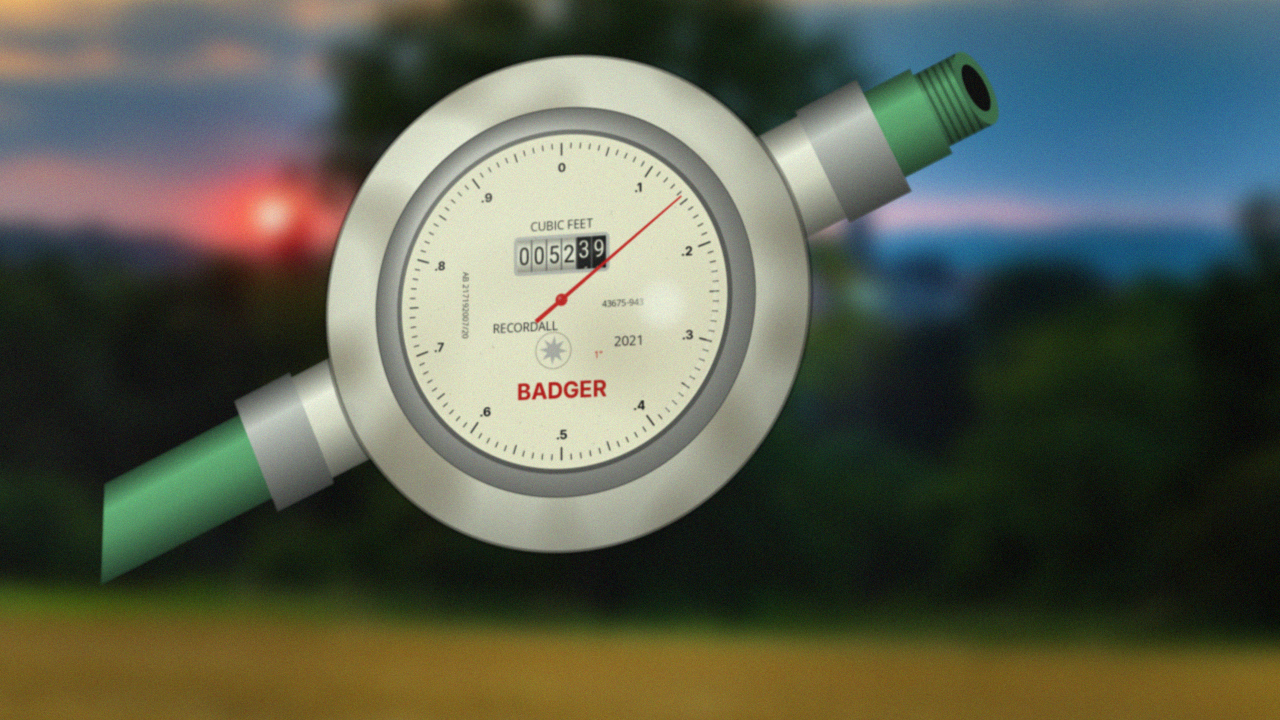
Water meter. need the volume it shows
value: 5239.14 ft³
